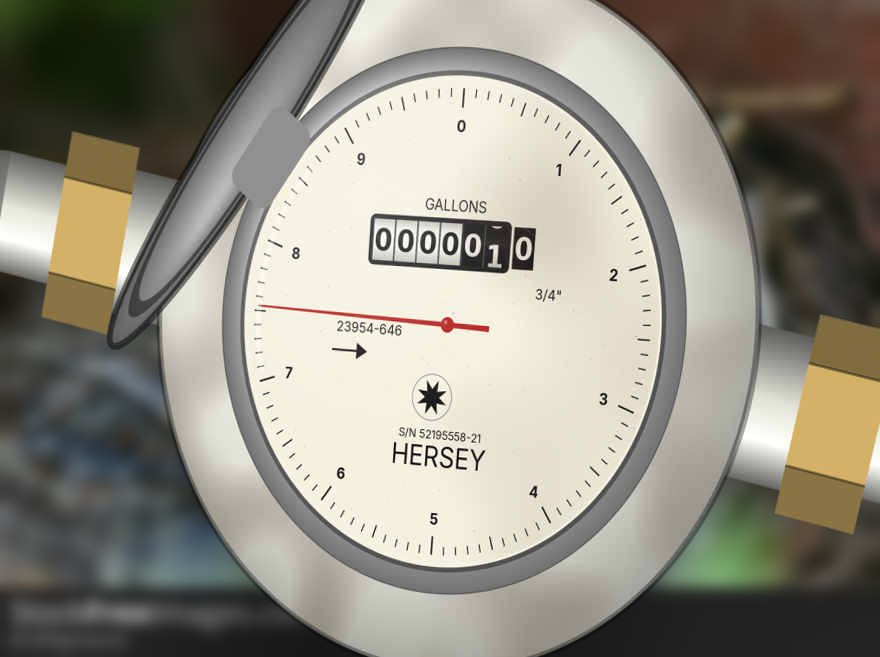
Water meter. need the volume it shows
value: 7.5 gal
